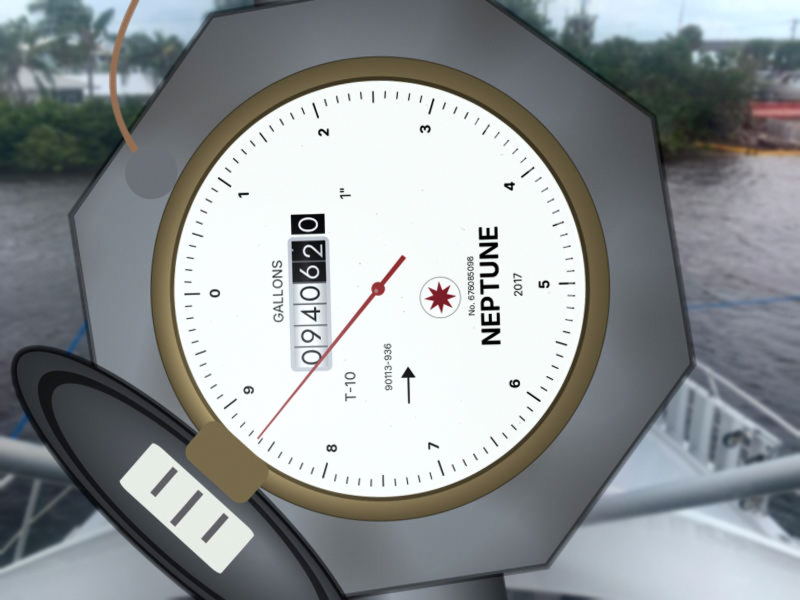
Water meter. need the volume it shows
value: 940618.6 gal
